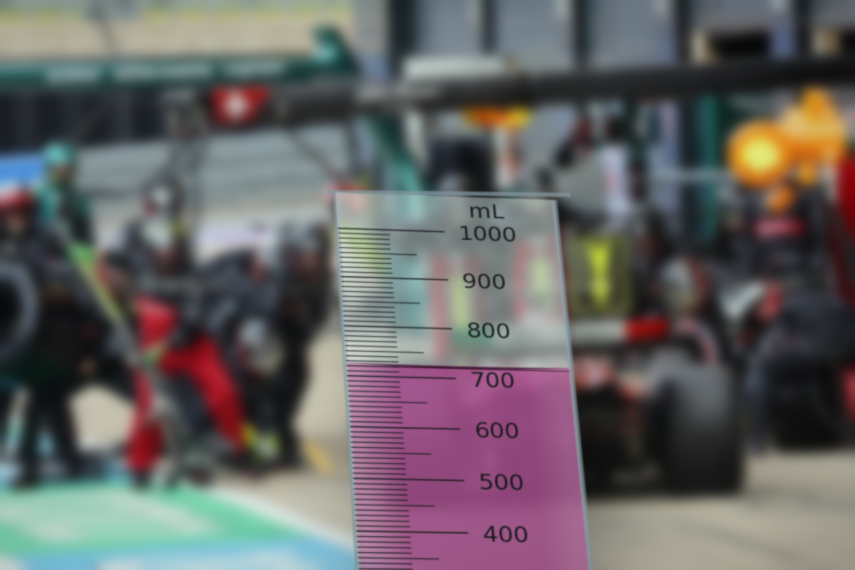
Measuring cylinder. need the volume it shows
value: 720 mL
